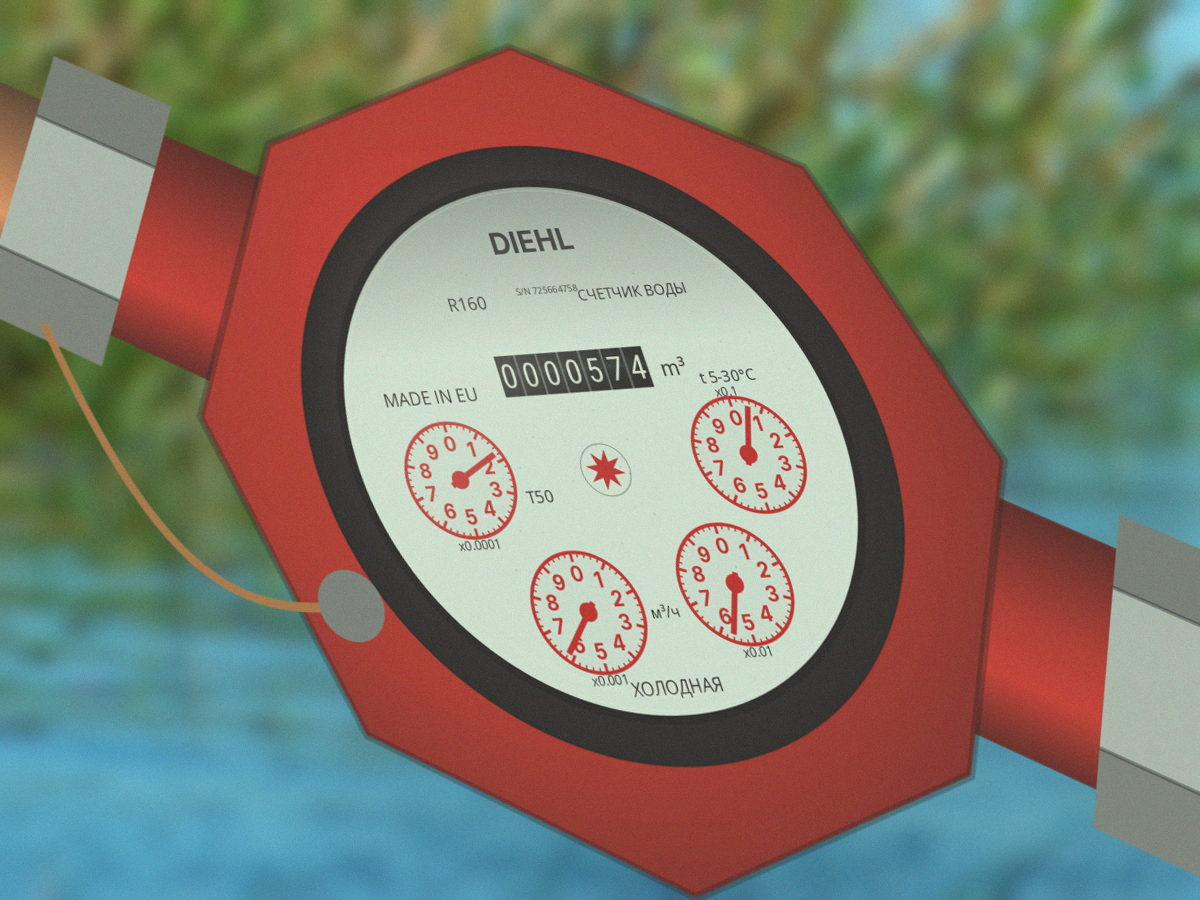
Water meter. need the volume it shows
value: 574.0561 m³
